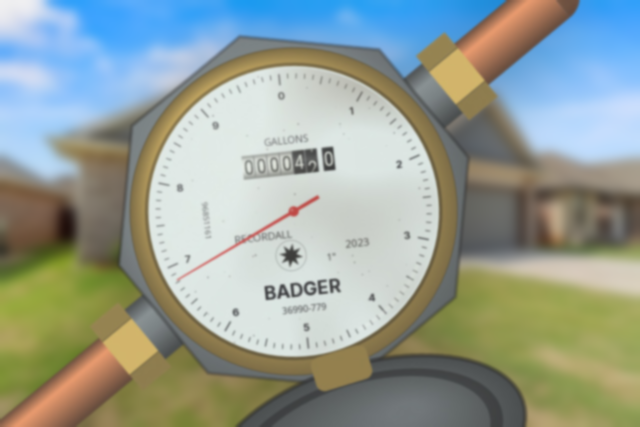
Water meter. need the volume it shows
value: 416.8 gal
